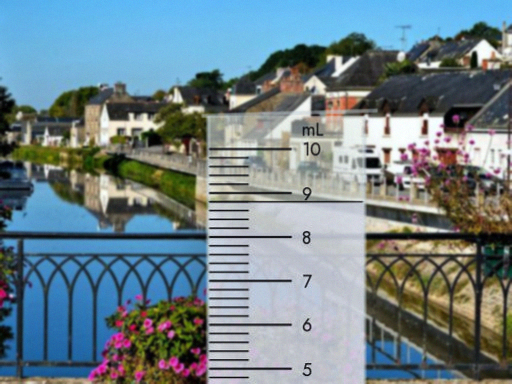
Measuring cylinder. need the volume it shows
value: 8.8 mL
